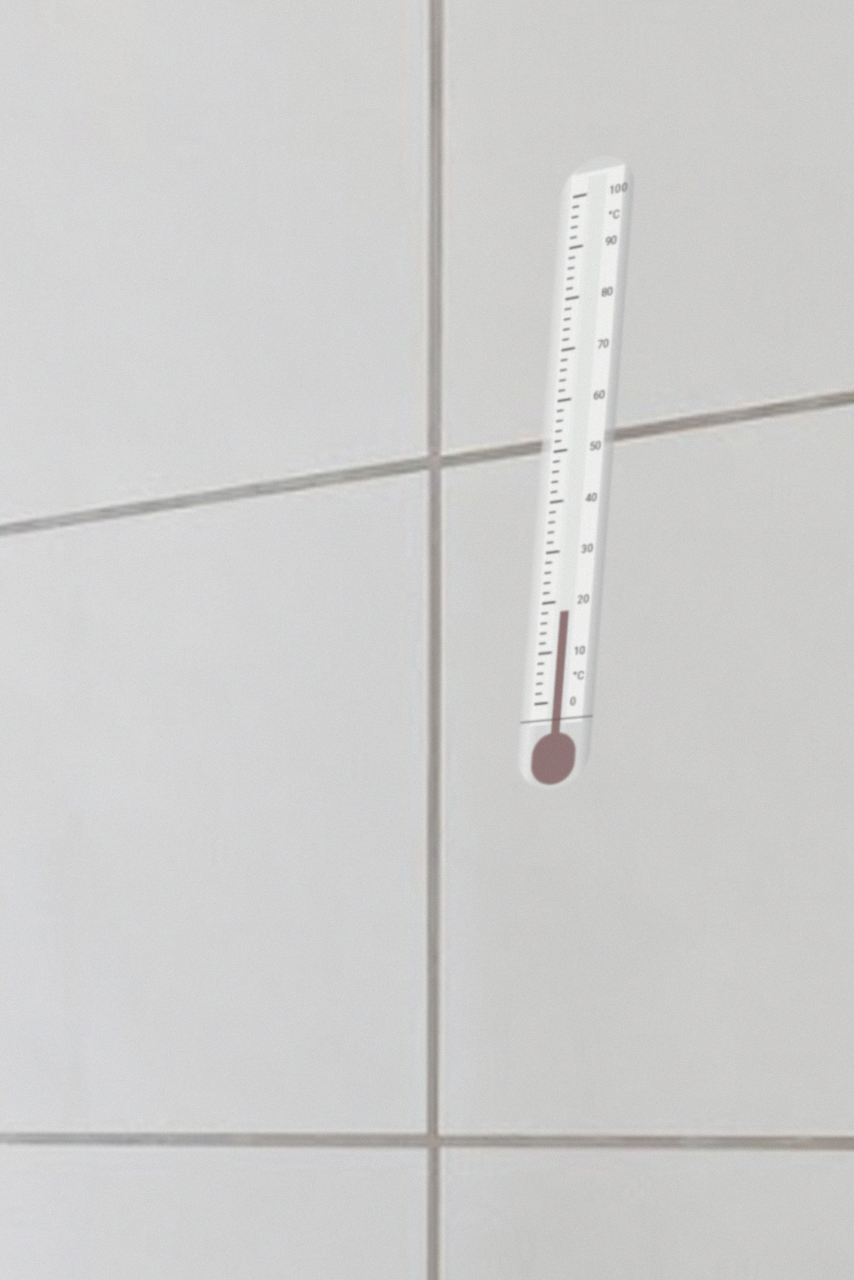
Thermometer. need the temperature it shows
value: 18 °C
